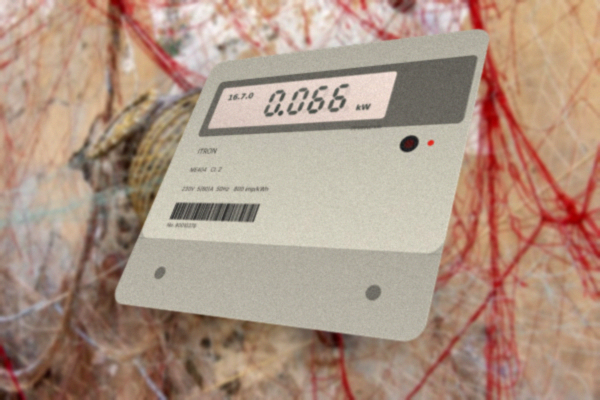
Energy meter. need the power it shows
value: 0.066 kW
